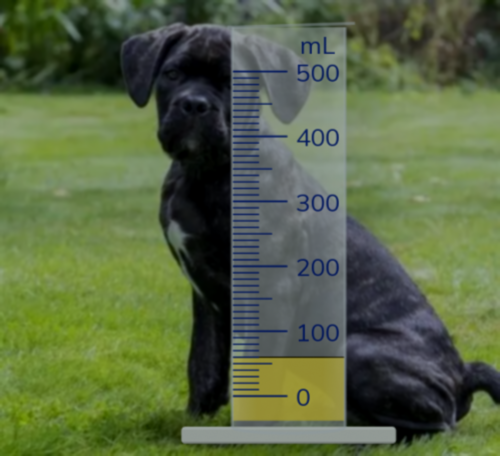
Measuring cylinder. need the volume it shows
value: 60 mL
